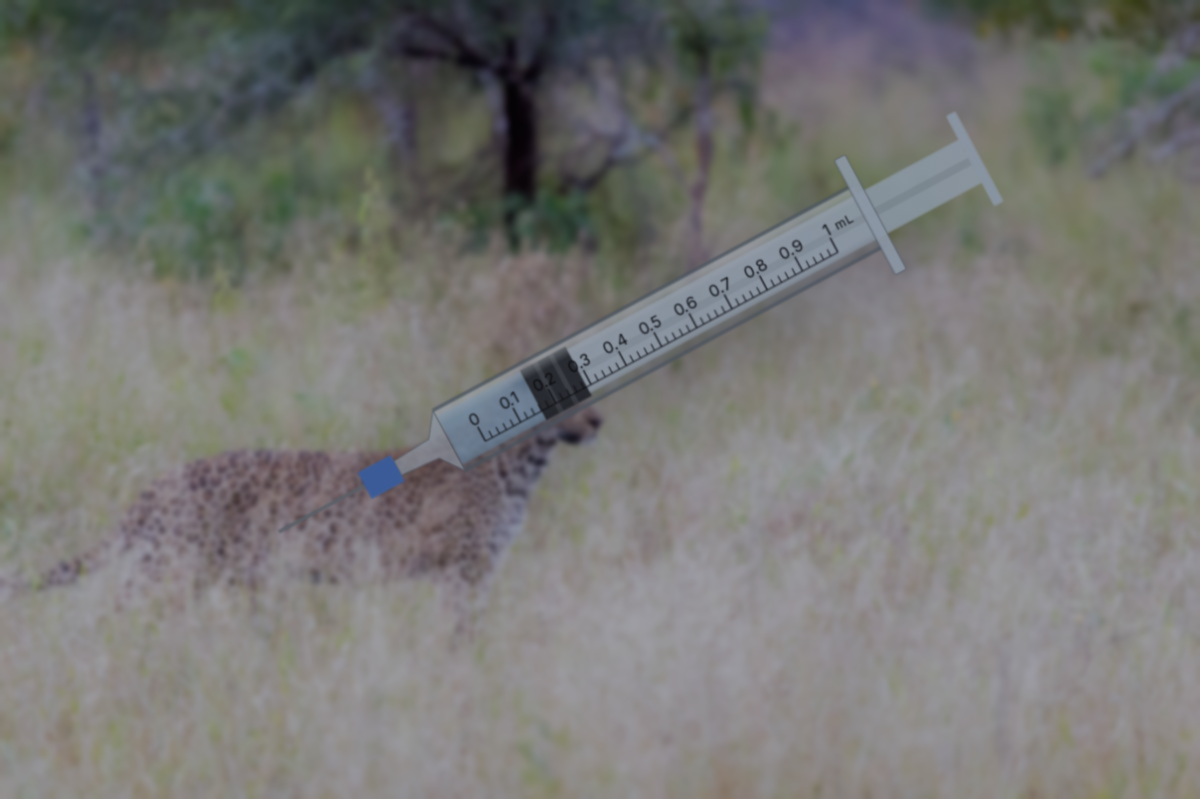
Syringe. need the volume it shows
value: 0.16 mL
